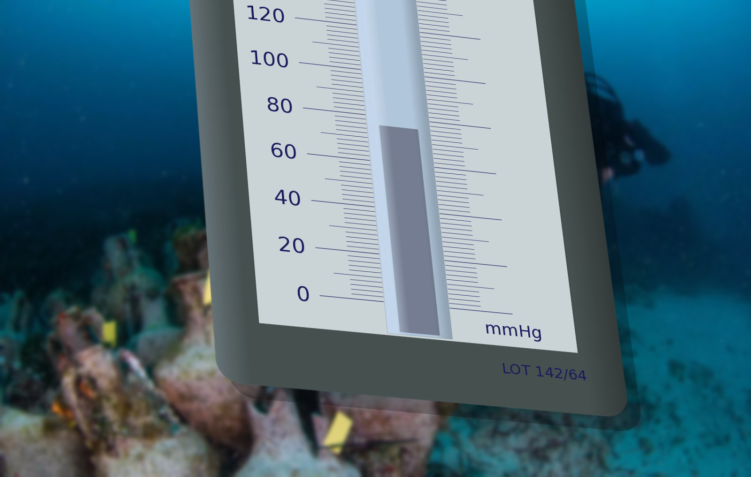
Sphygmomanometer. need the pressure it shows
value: 76 mmHg
